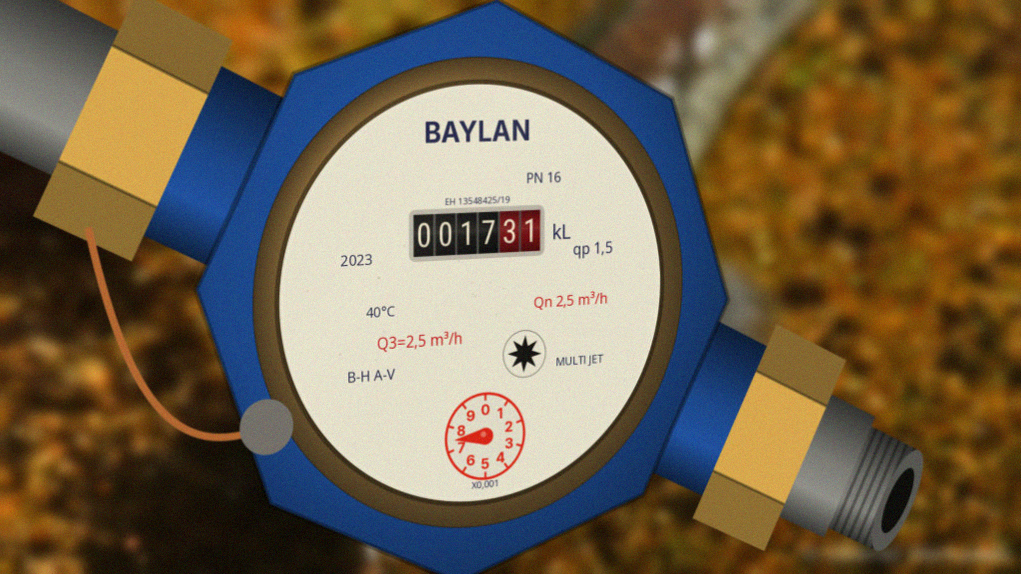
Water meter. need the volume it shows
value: 17.317 kL
